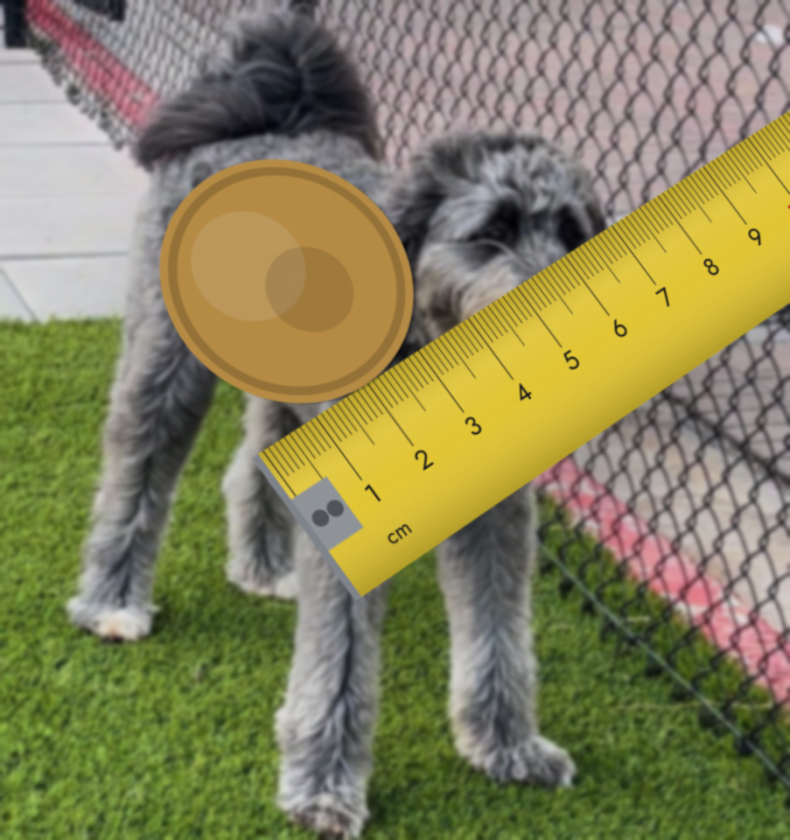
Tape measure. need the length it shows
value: 3.9 cm
